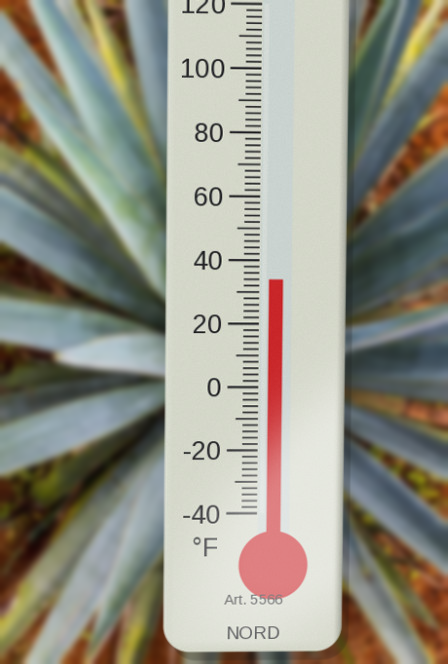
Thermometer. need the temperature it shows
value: 34 °F
